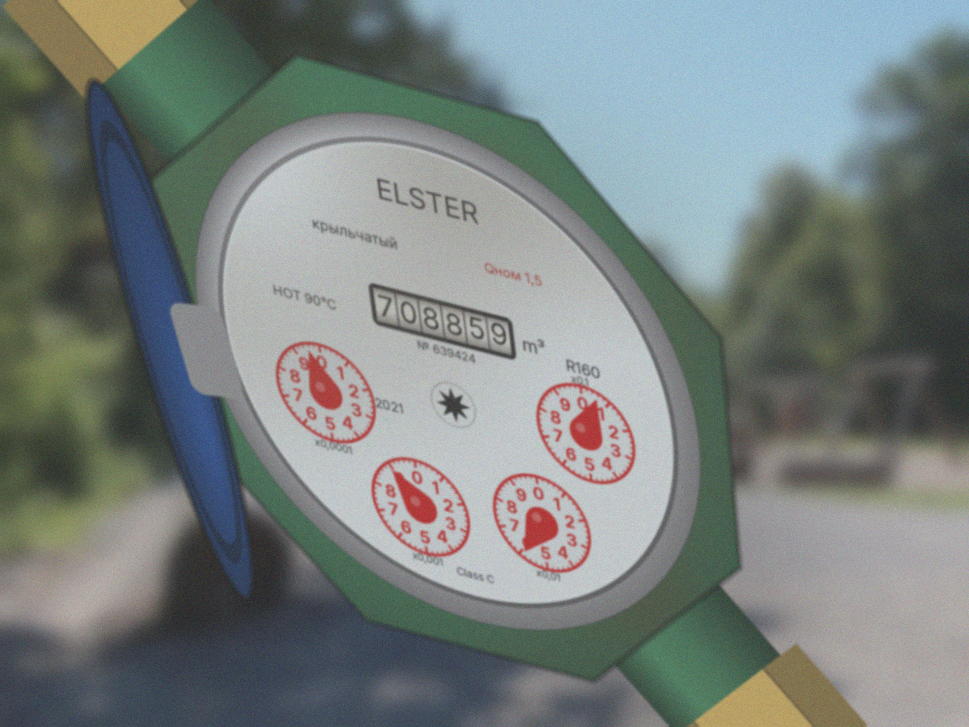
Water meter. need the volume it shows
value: 708859.0589 m³
